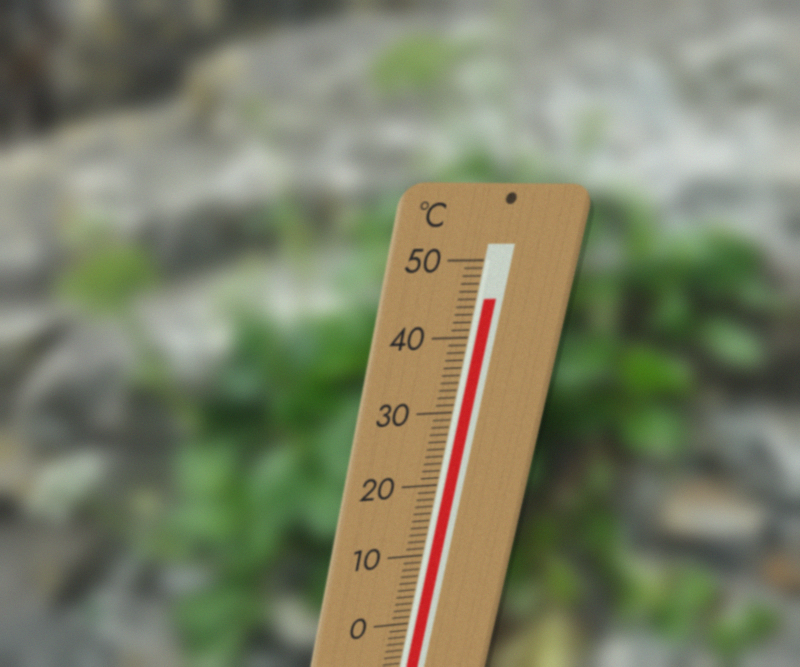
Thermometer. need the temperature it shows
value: 45 °C
